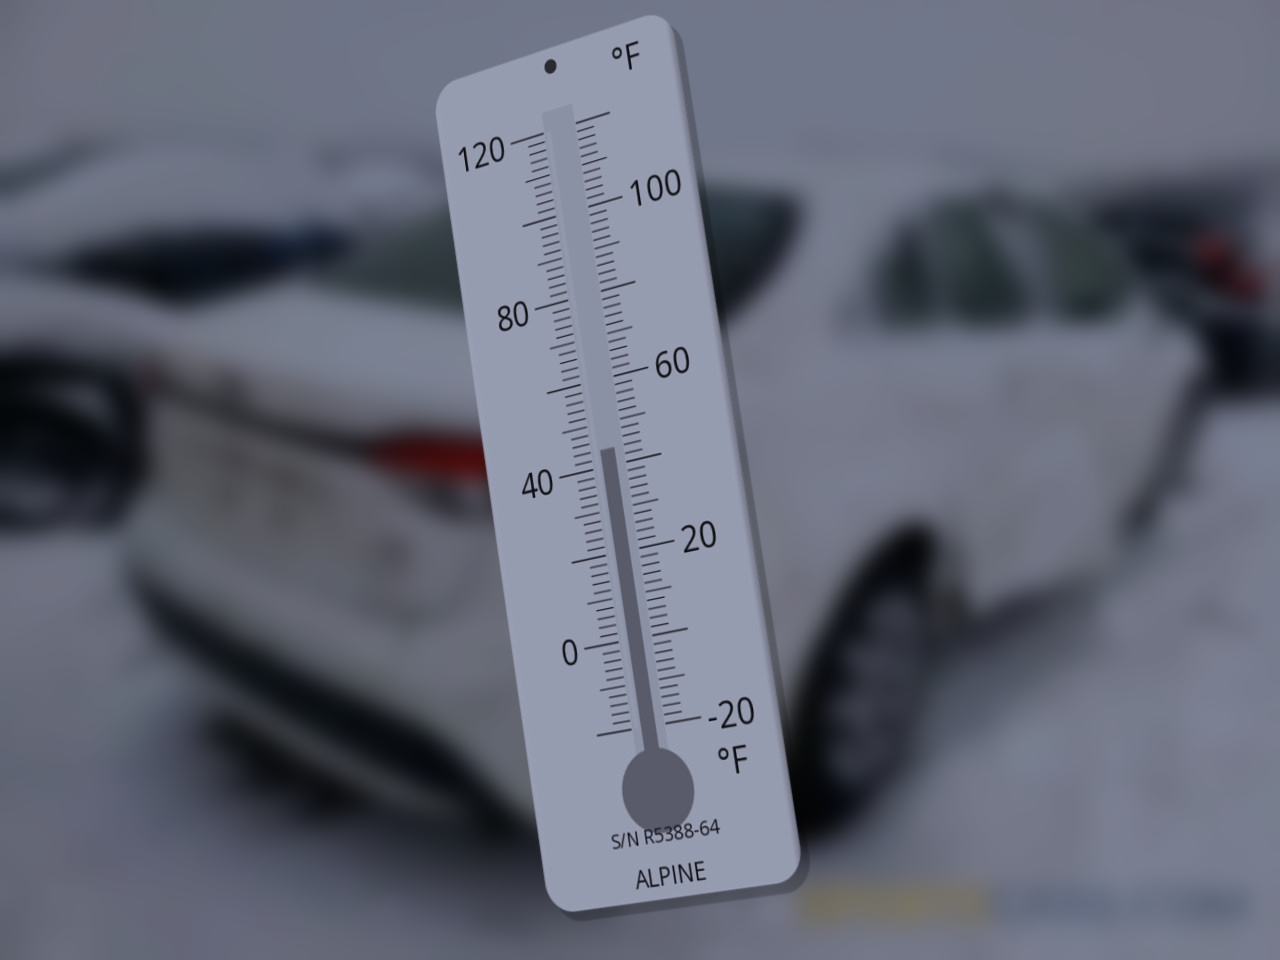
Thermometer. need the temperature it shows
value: 44 °F
